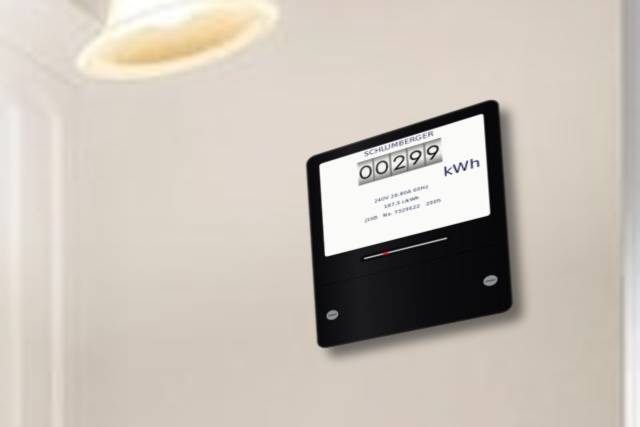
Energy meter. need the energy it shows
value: 299 kWh
